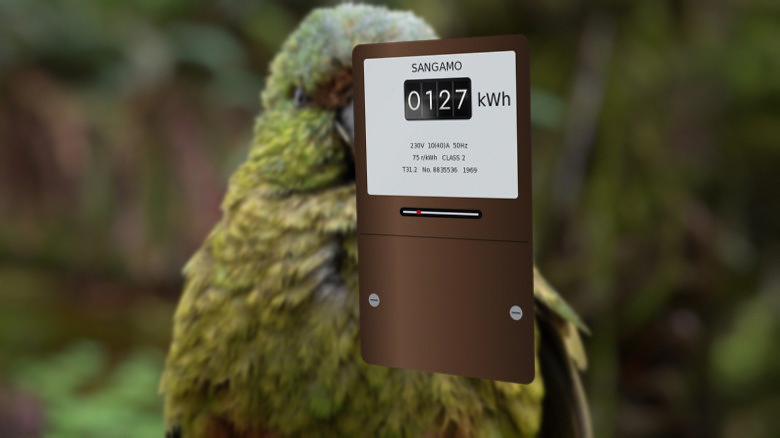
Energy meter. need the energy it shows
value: 127 kWh
